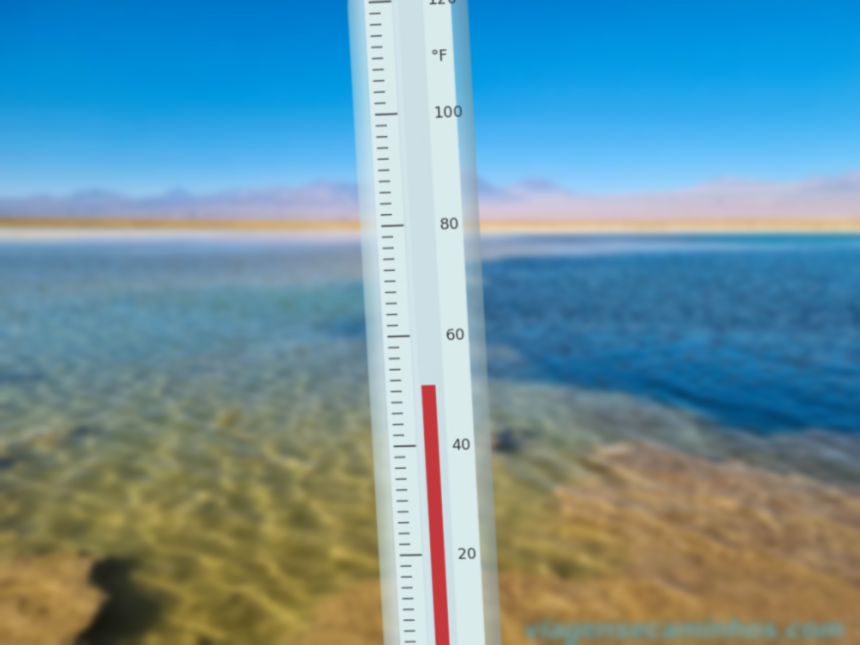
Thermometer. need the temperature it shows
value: 51 °F
